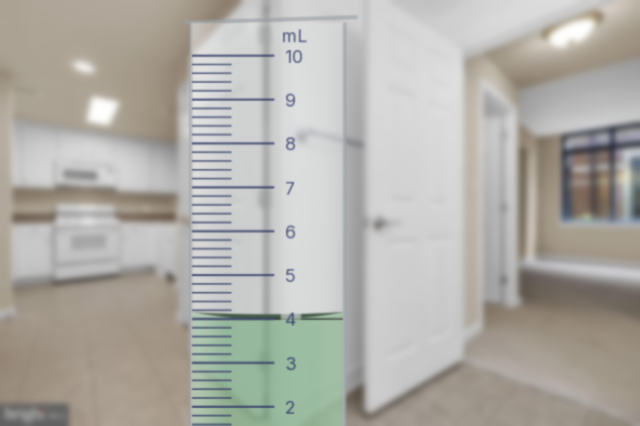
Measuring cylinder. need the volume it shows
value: 4 mL
